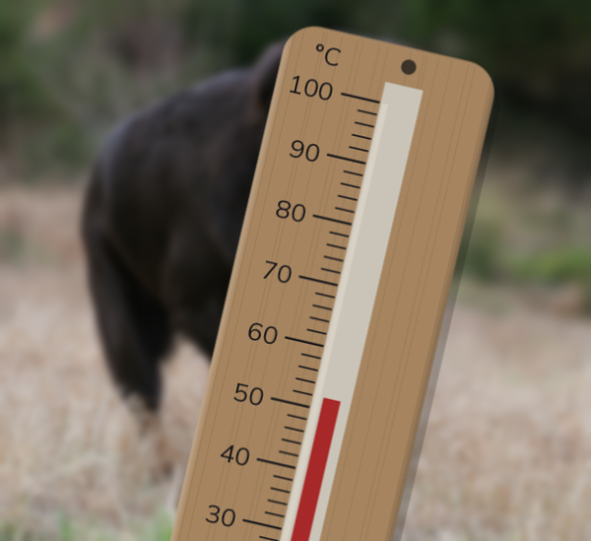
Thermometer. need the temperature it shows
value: 52 °C
